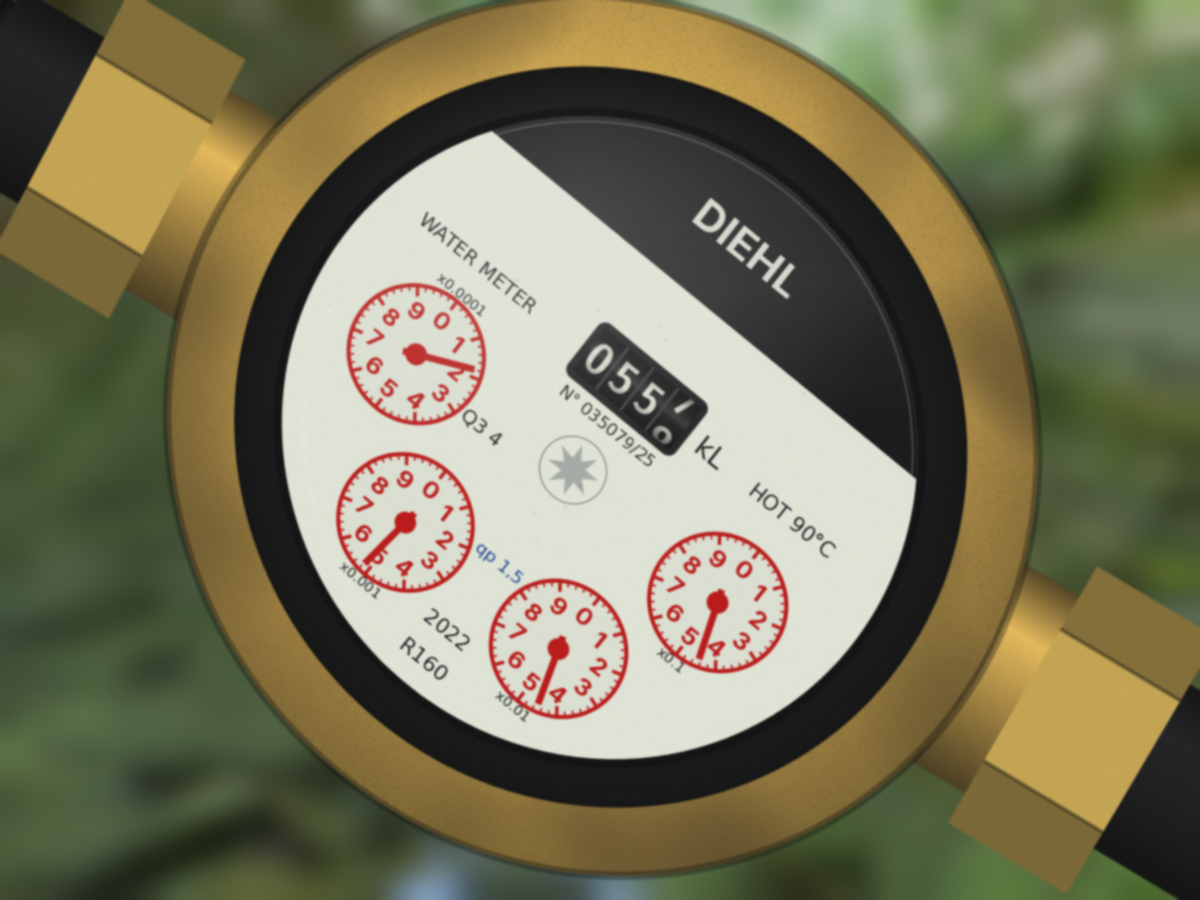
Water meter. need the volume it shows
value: 557.4451 kL
